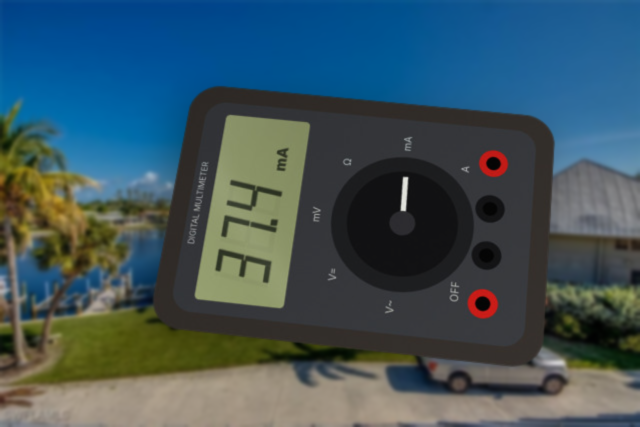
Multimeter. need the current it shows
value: 37.4 mA
